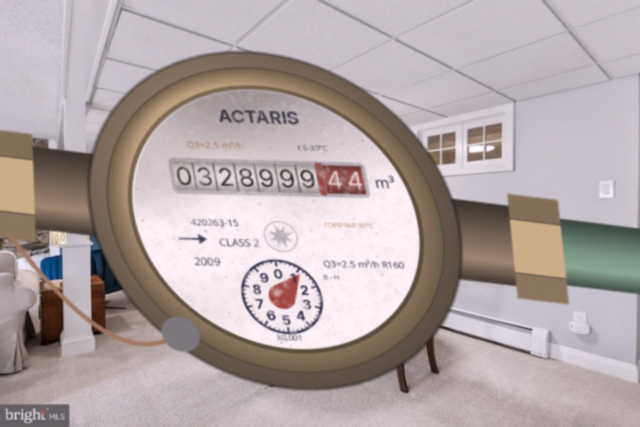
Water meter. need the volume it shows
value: 328999.441 m³
